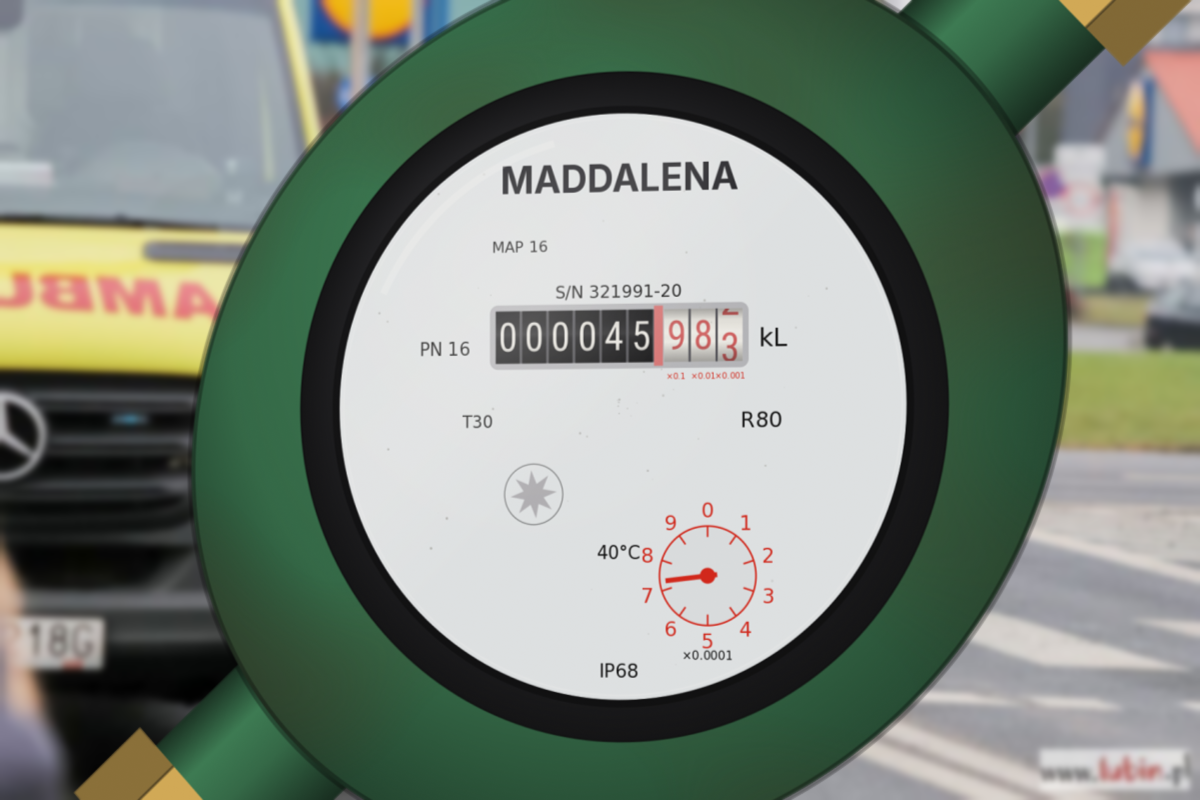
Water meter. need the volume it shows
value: 45.9827 kL
